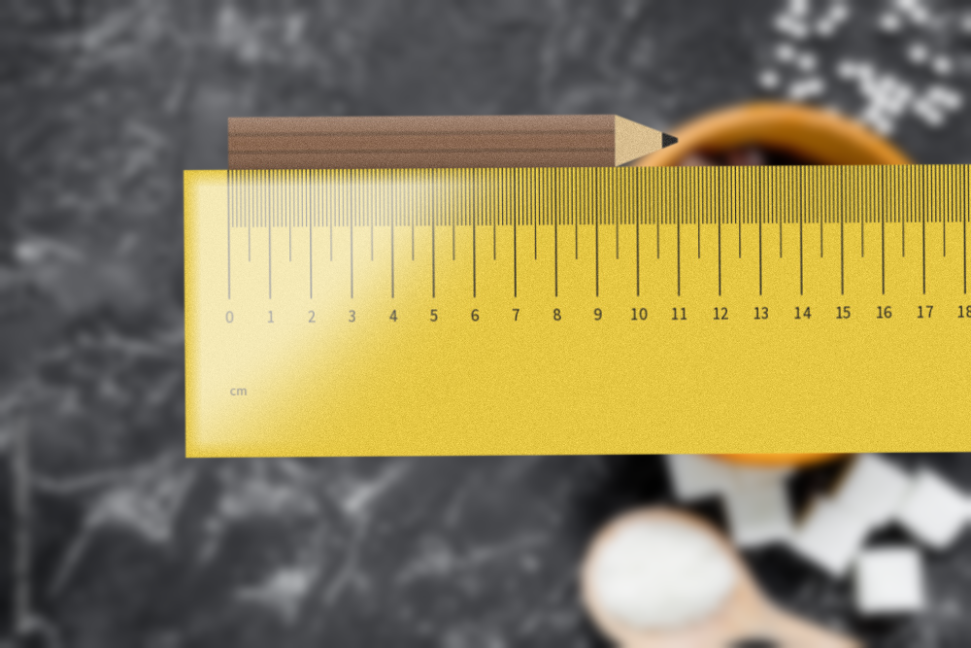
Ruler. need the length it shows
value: 11 cm
